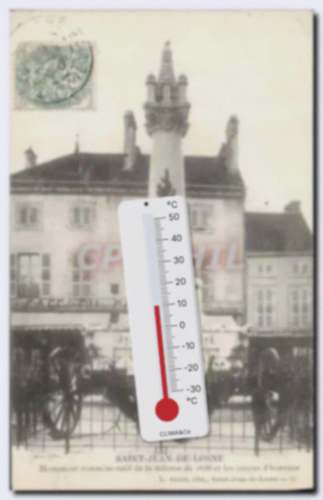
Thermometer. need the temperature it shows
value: 10 °C
